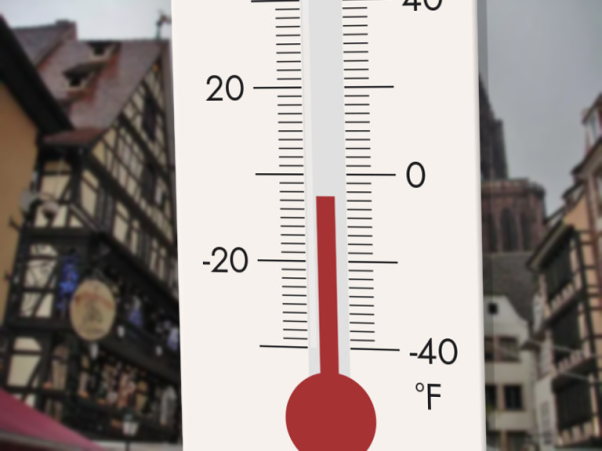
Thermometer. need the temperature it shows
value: -5 °F
